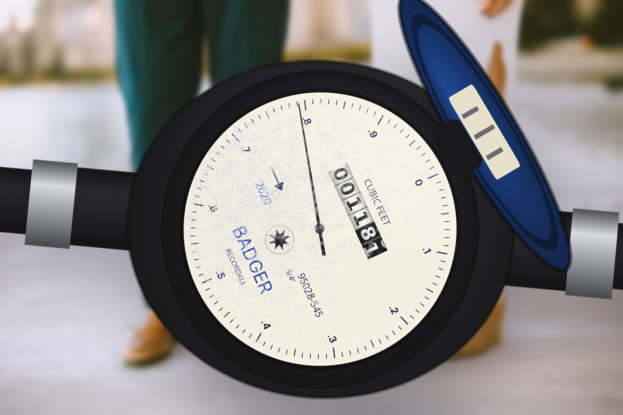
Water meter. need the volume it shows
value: 1180.79 ft³
